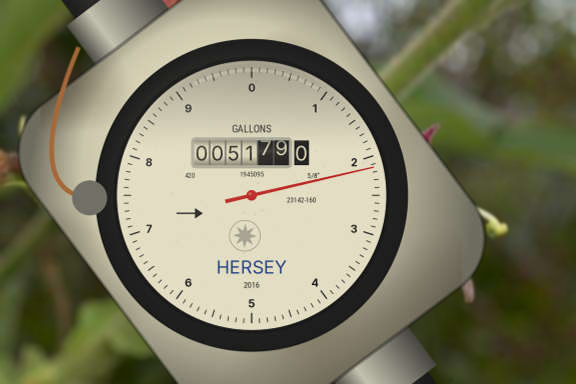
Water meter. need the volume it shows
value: 51792.1 gal
